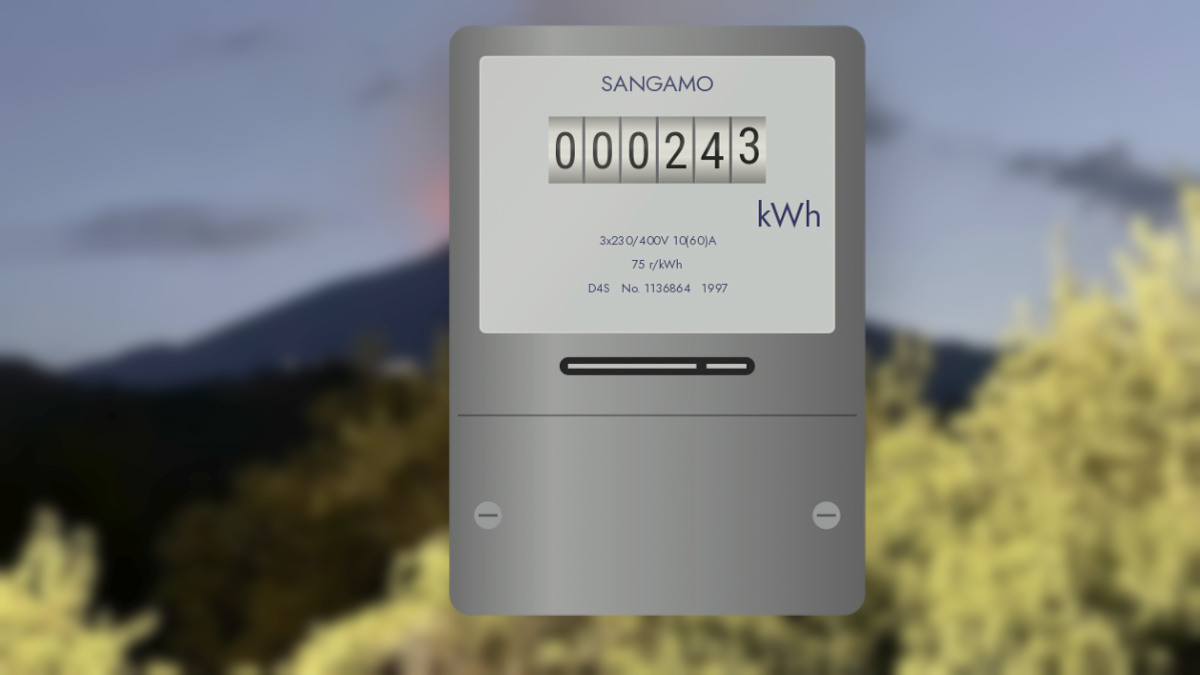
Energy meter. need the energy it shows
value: 243 kWh
